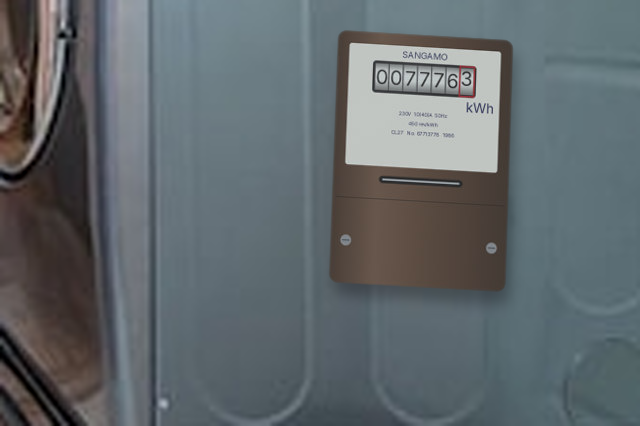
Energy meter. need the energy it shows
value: 7776.3 kWh
